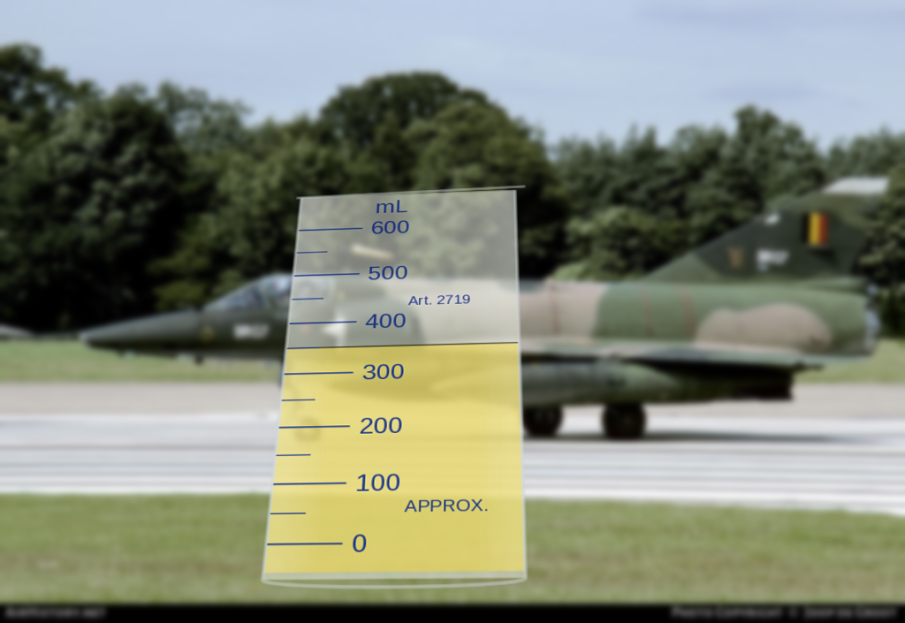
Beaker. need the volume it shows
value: 350 mL
